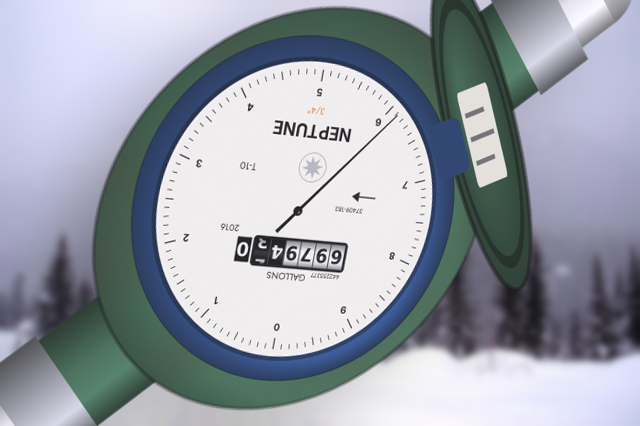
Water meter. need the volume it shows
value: 6979426.1 gal
